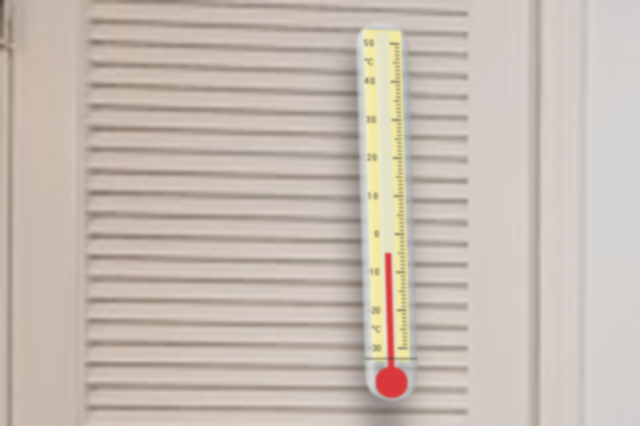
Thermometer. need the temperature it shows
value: -5 °C
